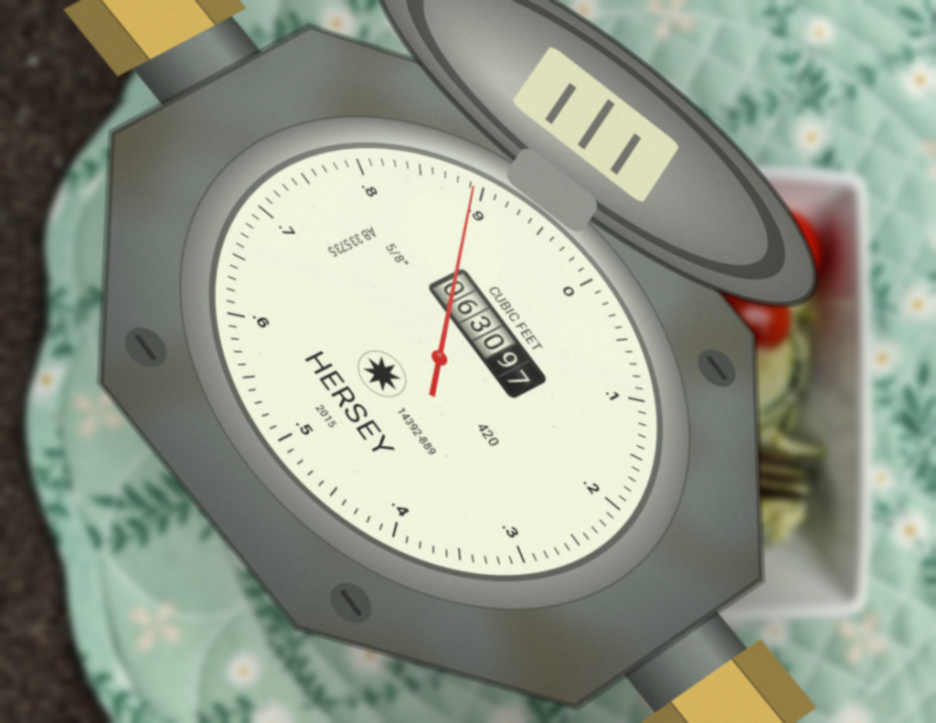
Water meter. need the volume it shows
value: 63096.89 ft³
